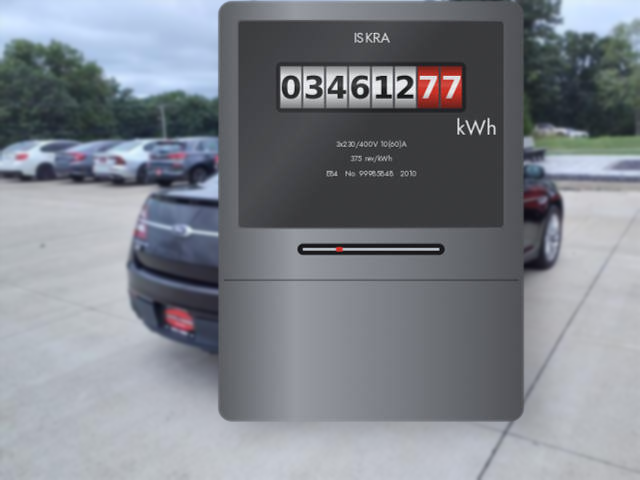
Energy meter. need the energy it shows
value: 34612.77 kWh
